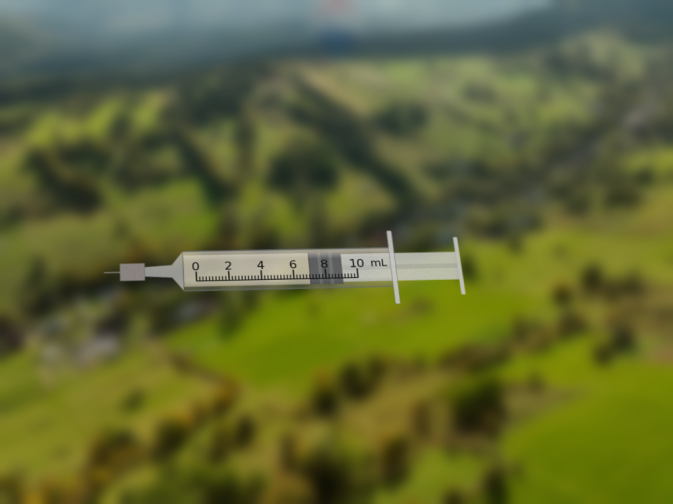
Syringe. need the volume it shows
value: 7 mL
